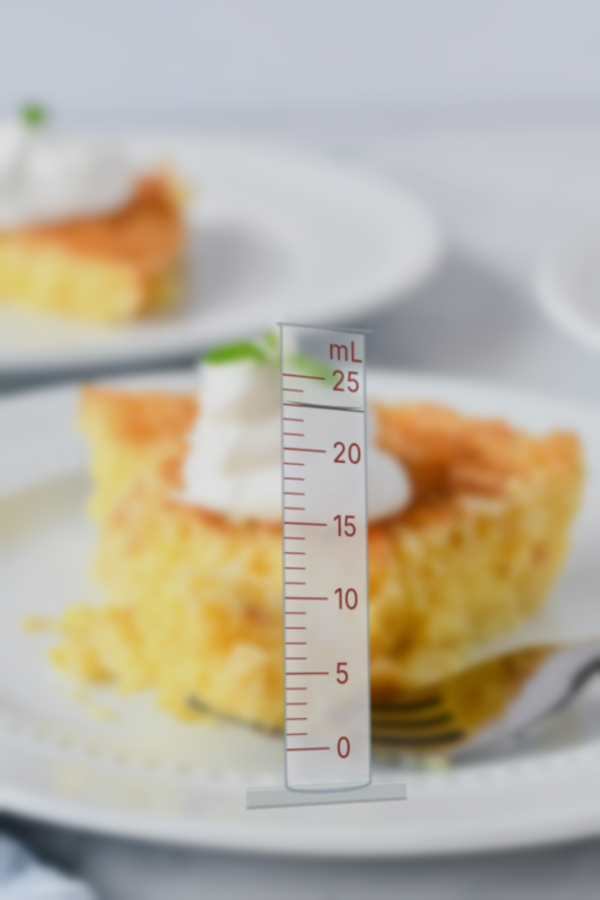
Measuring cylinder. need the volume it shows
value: 23 mL
